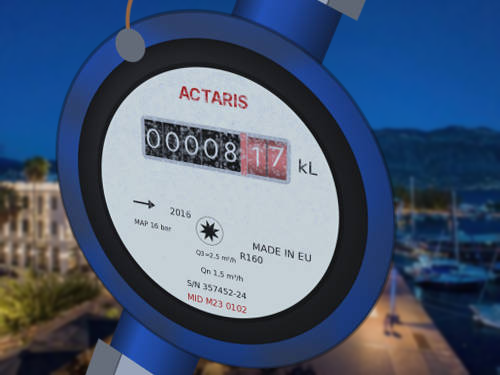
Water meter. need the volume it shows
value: 8.17 kL
